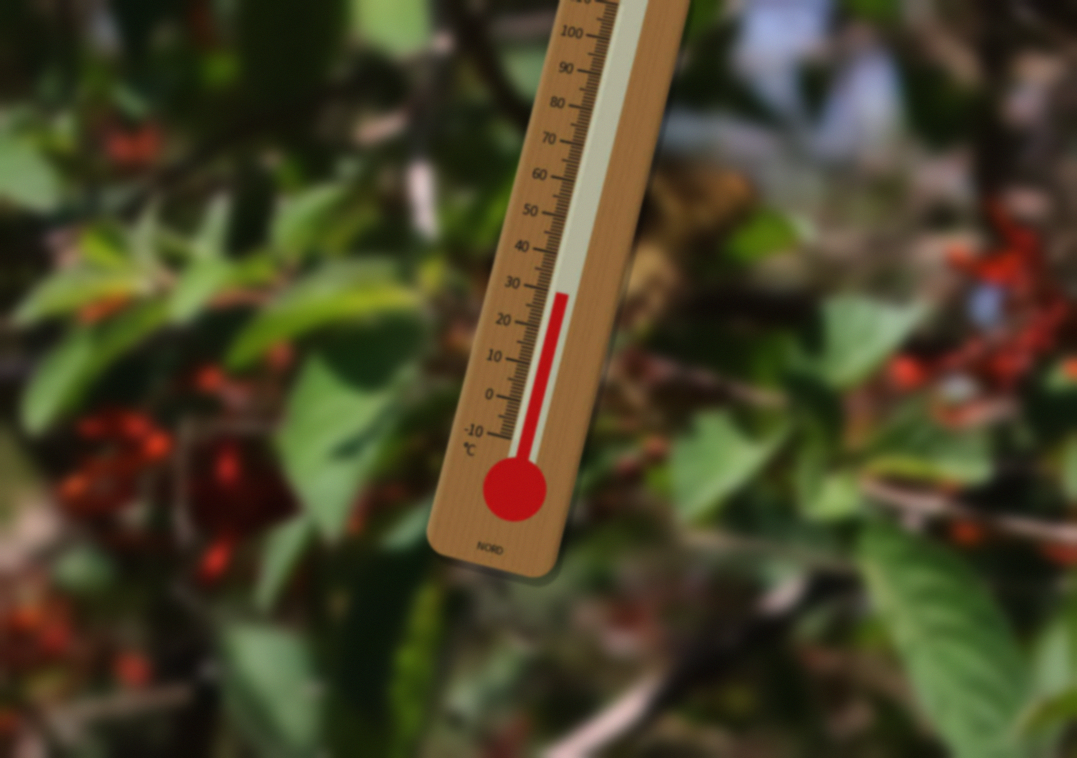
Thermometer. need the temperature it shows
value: 30 °C
